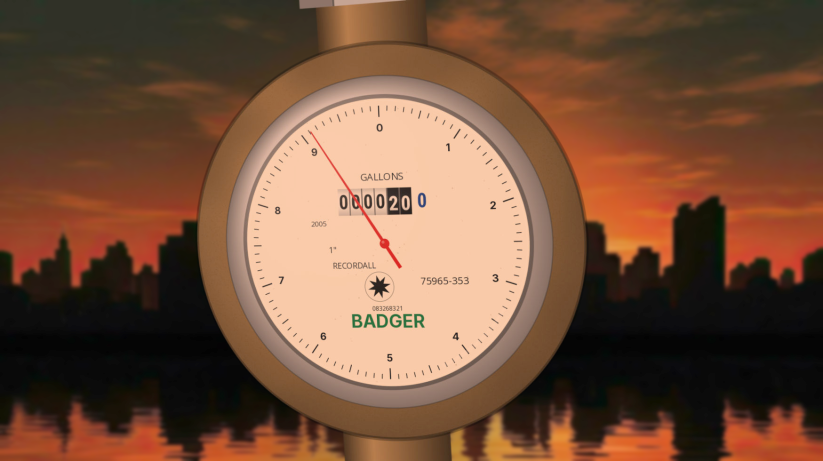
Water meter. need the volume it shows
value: 199.1 gal
